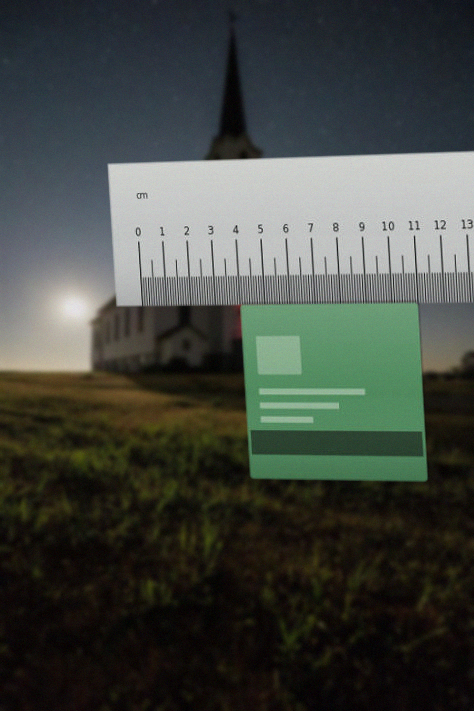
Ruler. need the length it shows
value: 7 cm
